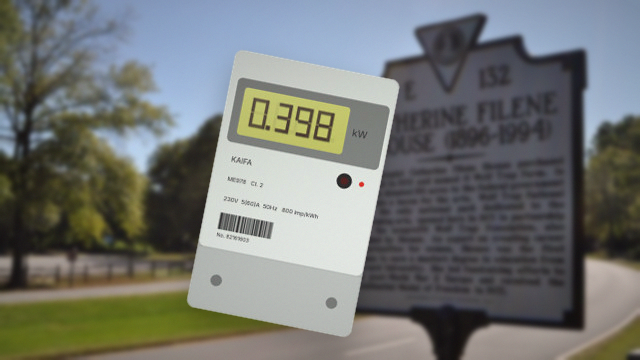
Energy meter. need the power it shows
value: 0.398 kW
